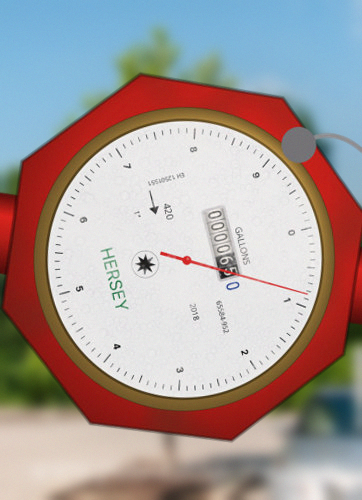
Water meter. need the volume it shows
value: 650.8 gal
